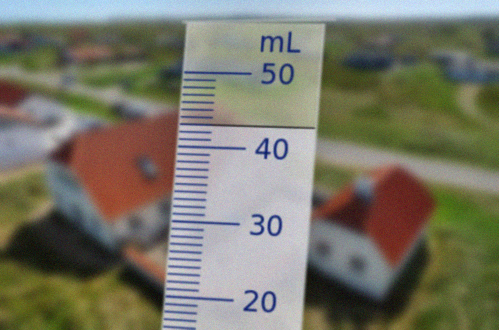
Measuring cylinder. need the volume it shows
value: 43 mL
